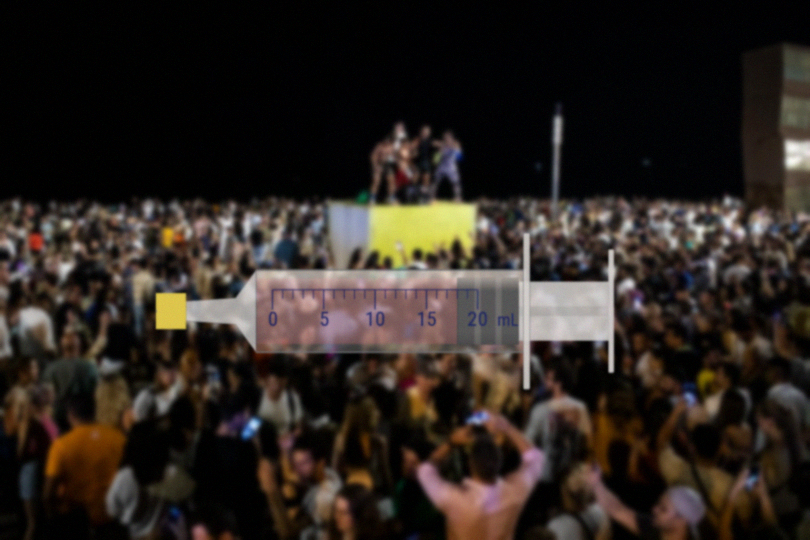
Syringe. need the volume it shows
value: 18 mL
